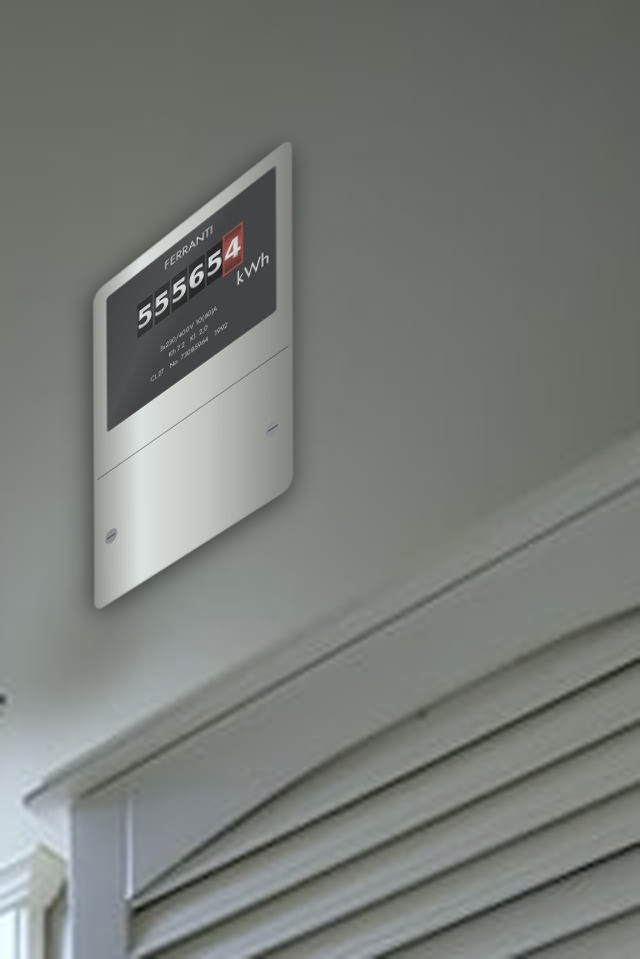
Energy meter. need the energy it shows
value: 55565.4 kWh
